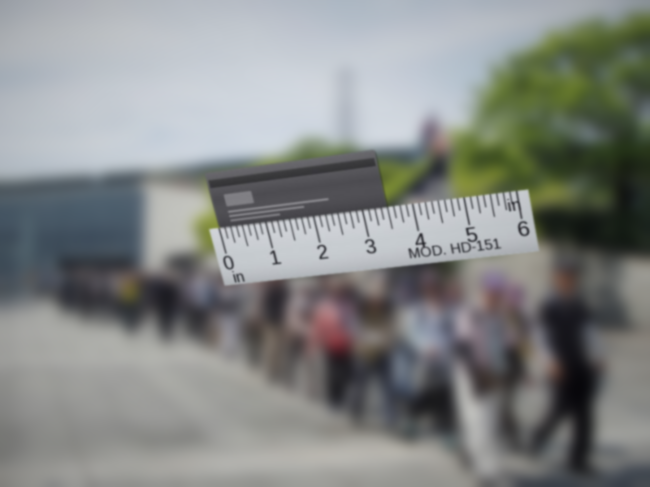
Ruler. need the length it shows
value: 3.5 in
